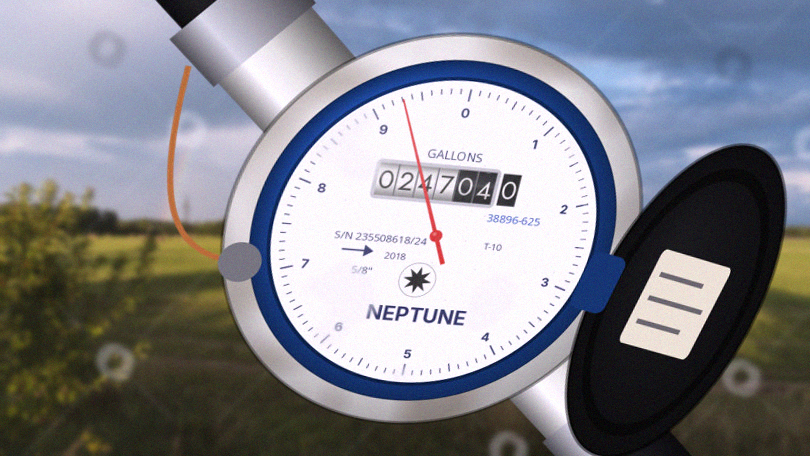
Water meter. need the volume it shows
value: 247039.3 gal
